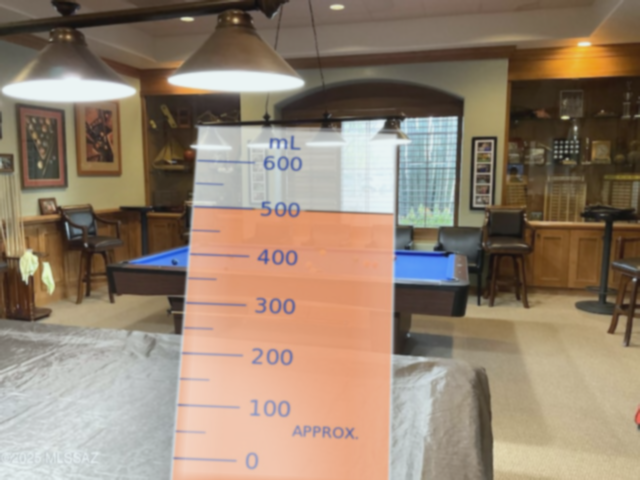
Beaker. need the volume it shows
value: 500 mL
